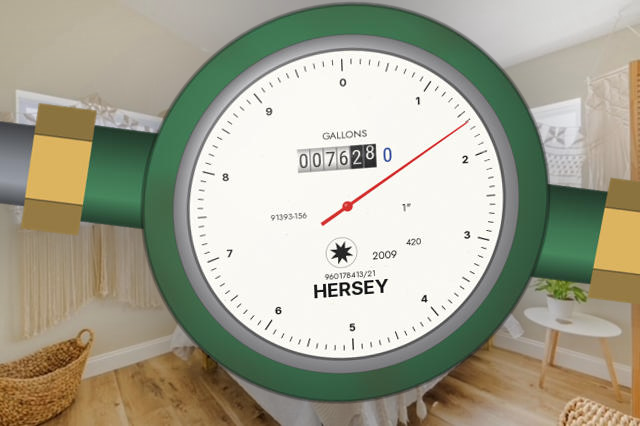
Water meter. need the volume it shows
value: 76281.6 gal
